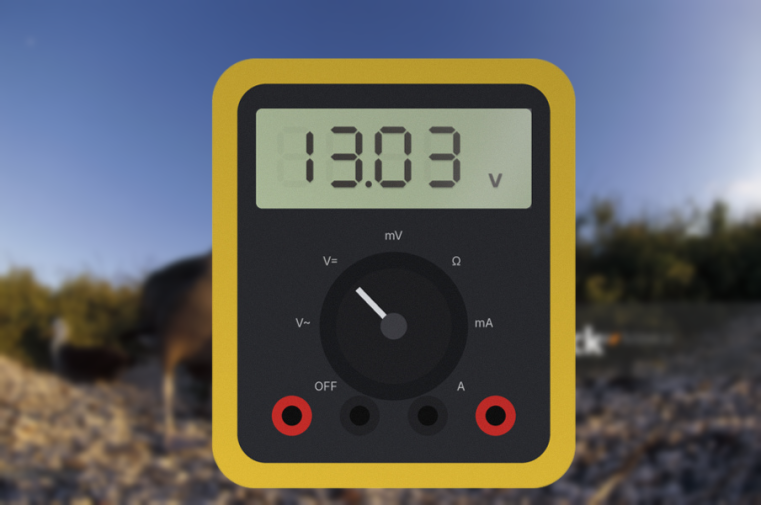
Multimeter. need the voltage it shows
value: 13.03 V
